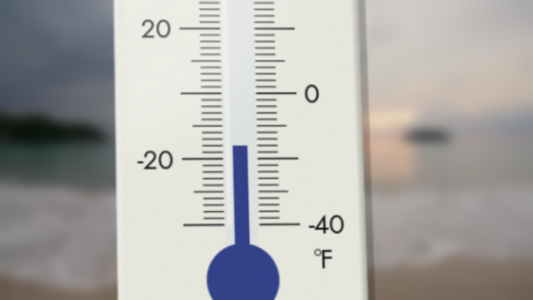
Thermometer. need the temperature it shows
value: -16 °F
